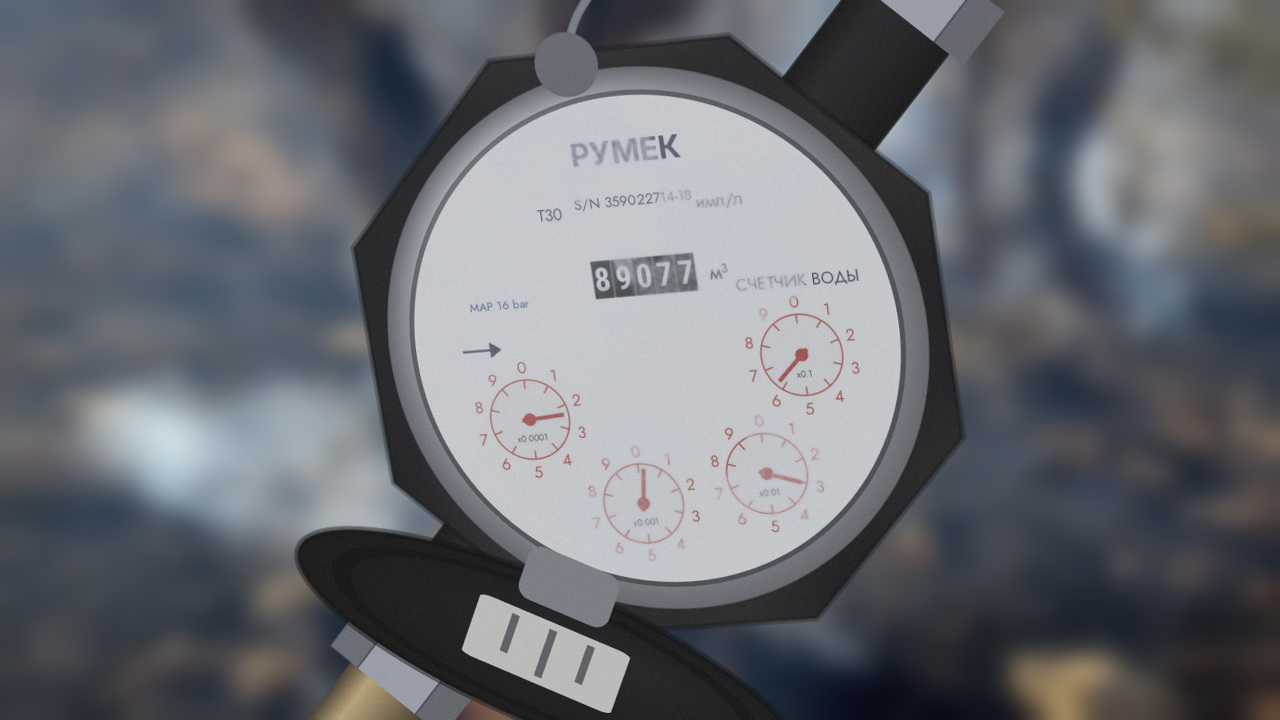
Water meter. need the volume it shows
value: 89077.6302 m³
